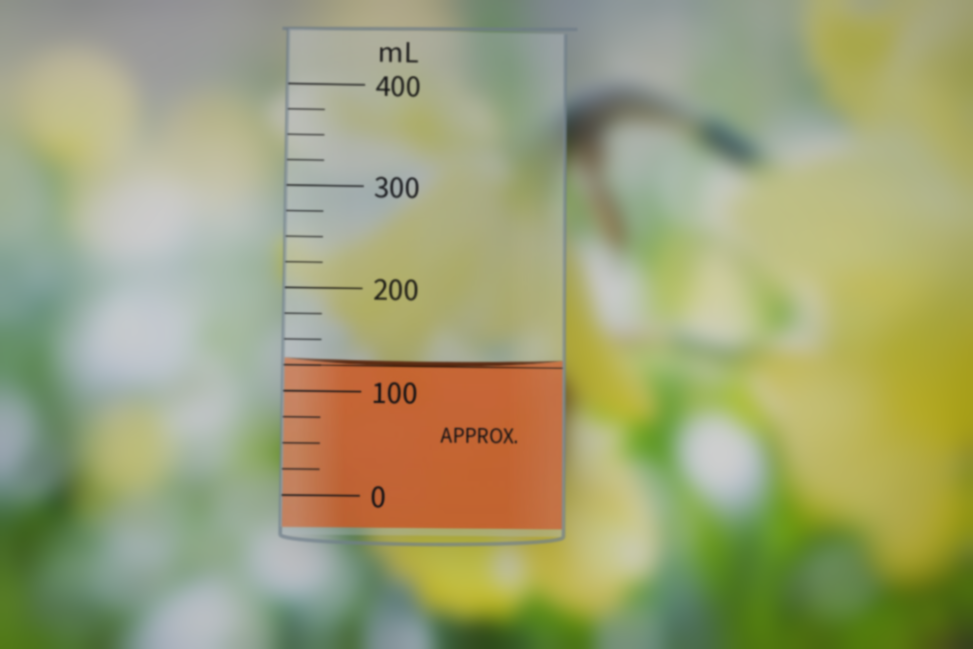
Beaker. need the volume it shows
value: 125 mL
